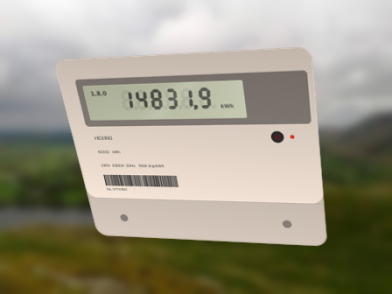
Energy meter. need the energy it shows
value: 14831.9 kWh
